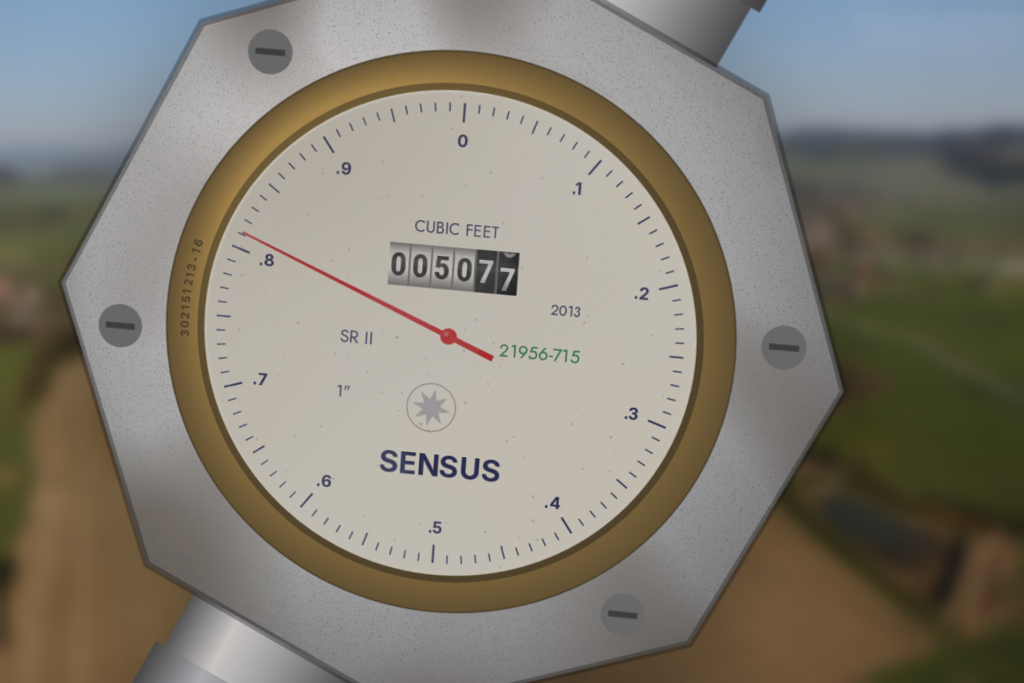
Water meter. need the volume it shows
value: 5076.81 ft³
